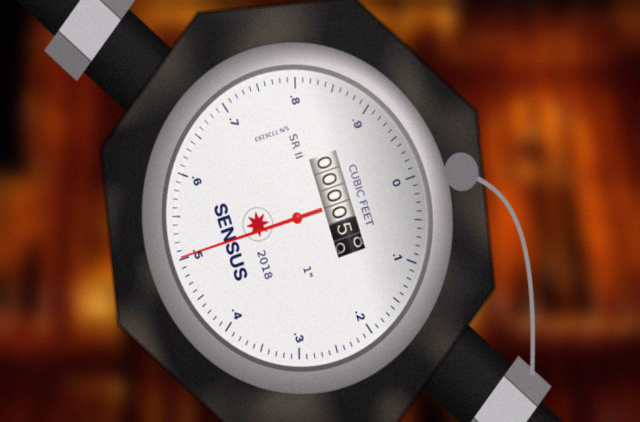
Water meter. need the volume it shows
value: 58.50 ft³
